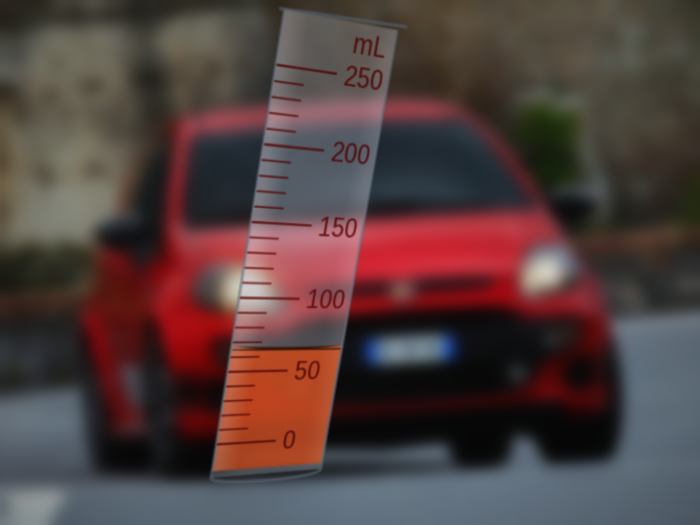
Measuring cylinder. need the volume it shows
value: 65 mL
